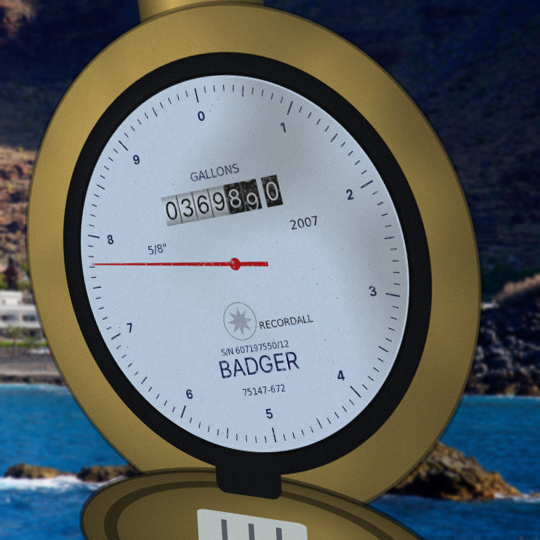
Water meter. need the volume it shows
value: 369887.7 gal
